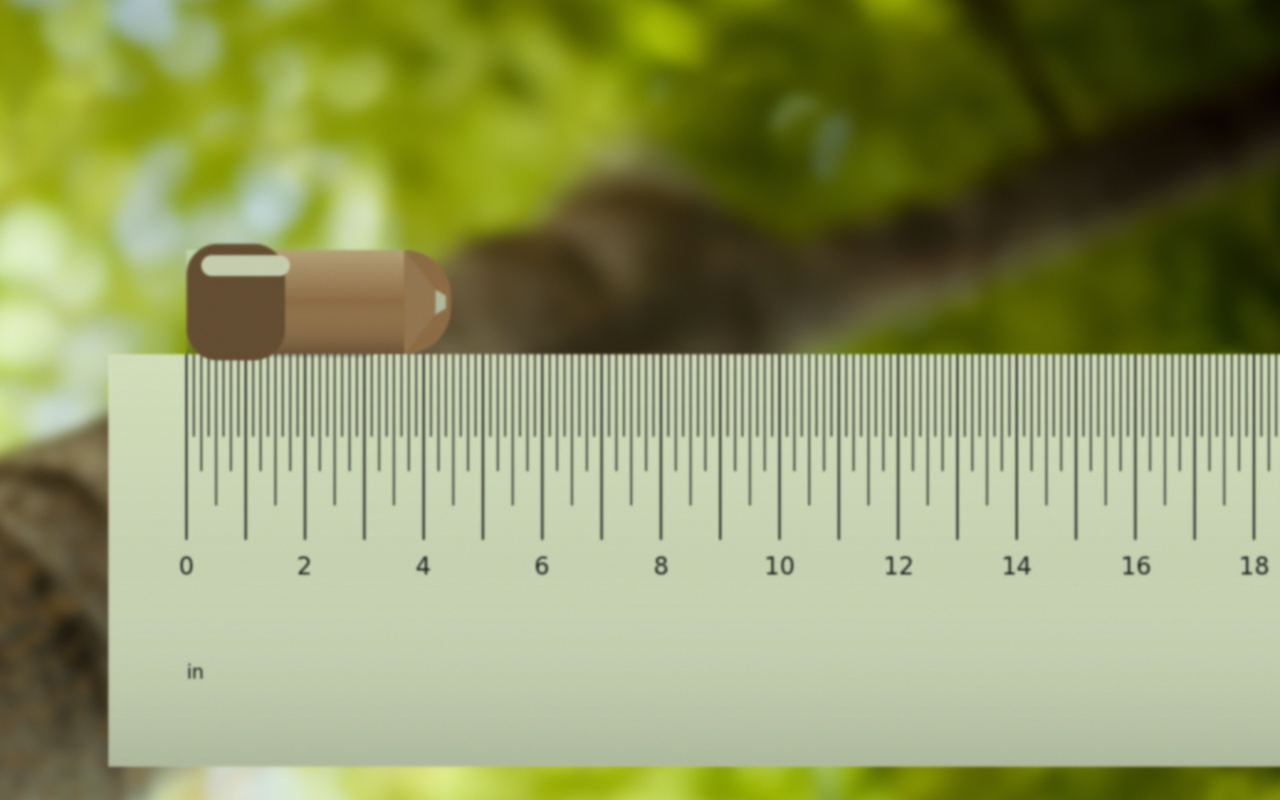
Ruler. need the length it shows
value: 4.375 in
